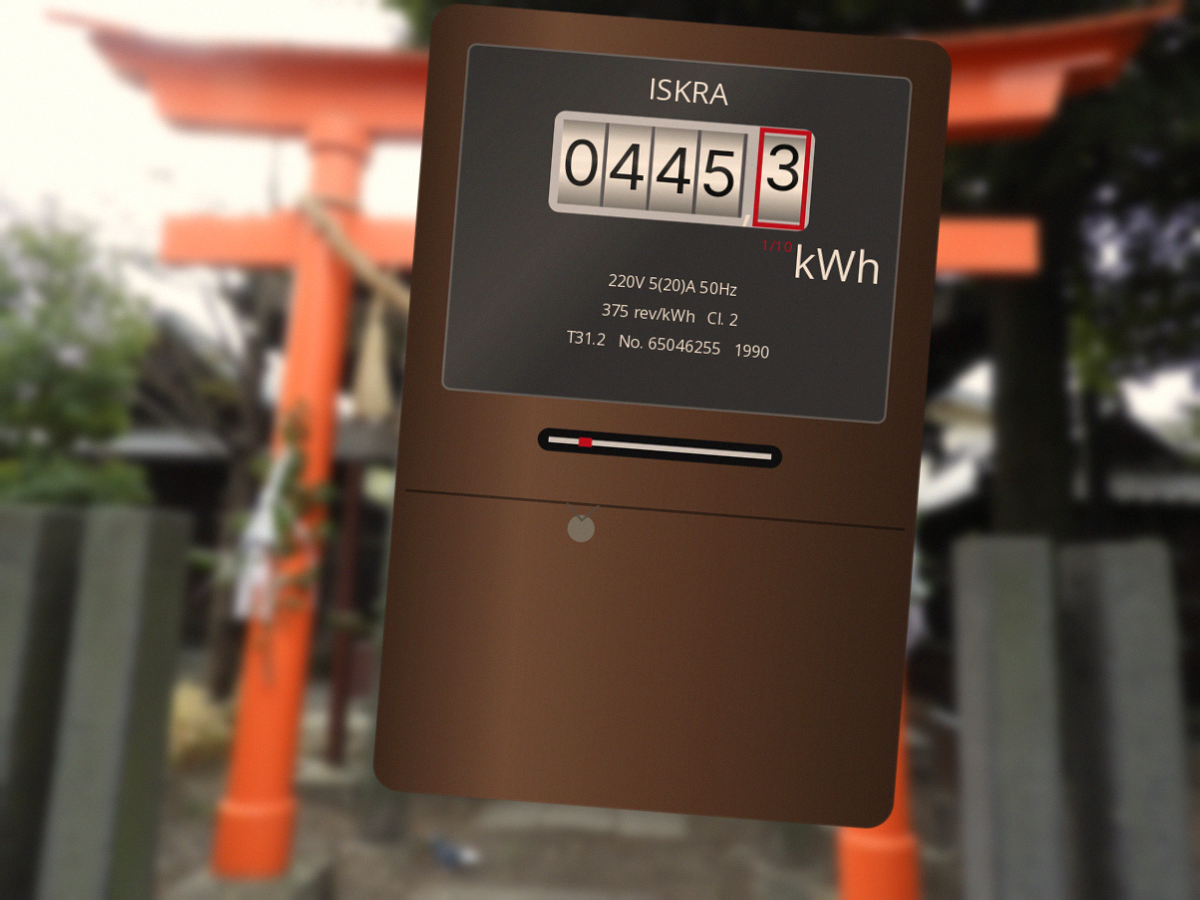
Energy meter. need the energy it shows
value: 445.3 kWh
